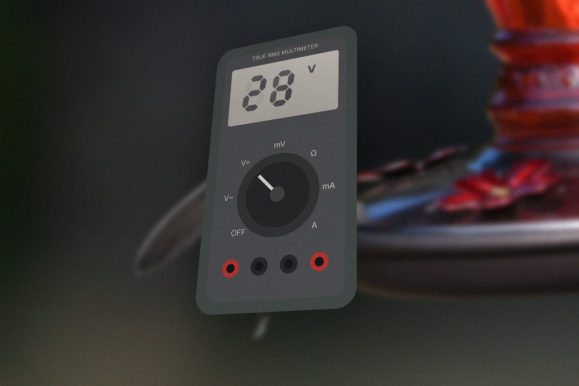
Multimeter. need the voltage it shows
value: 28 V
